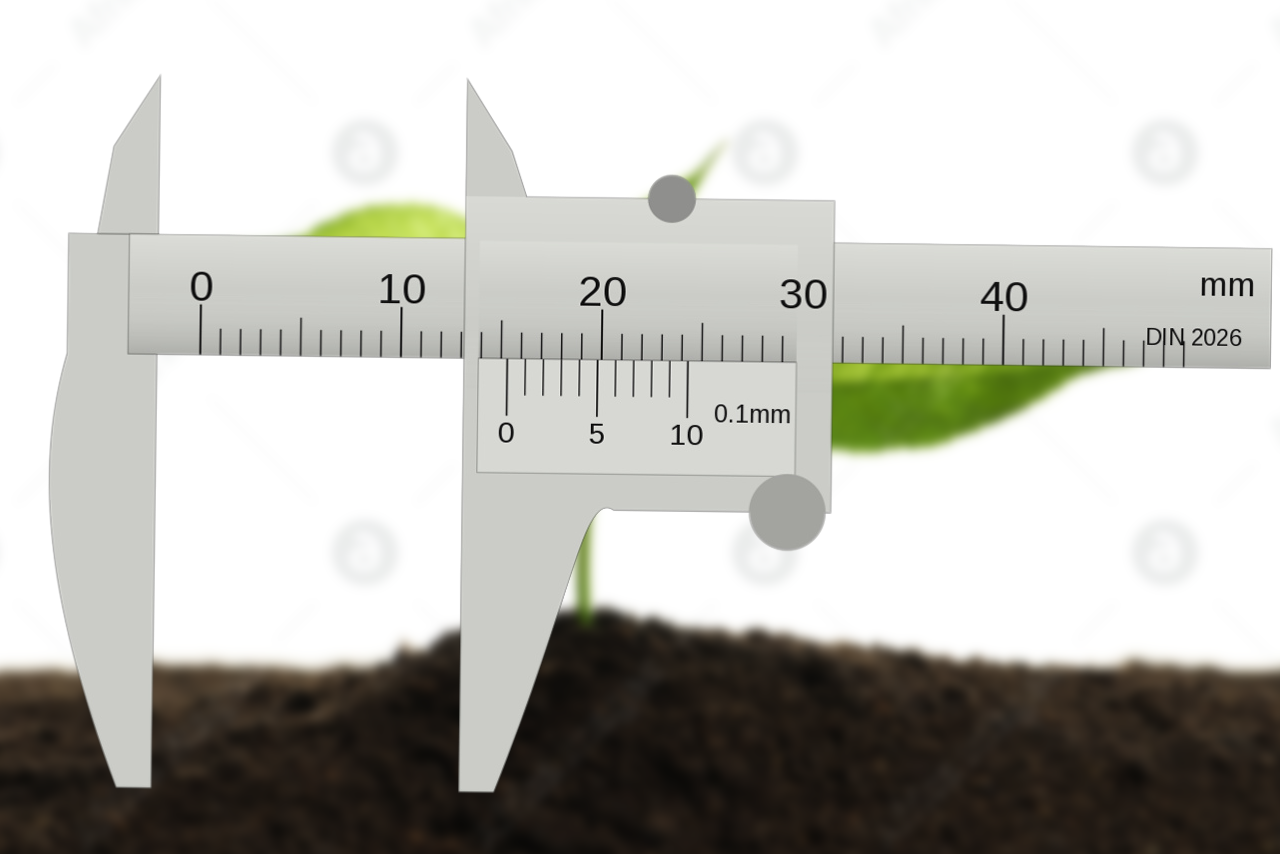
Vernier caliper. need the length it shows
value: 15.3 mm
